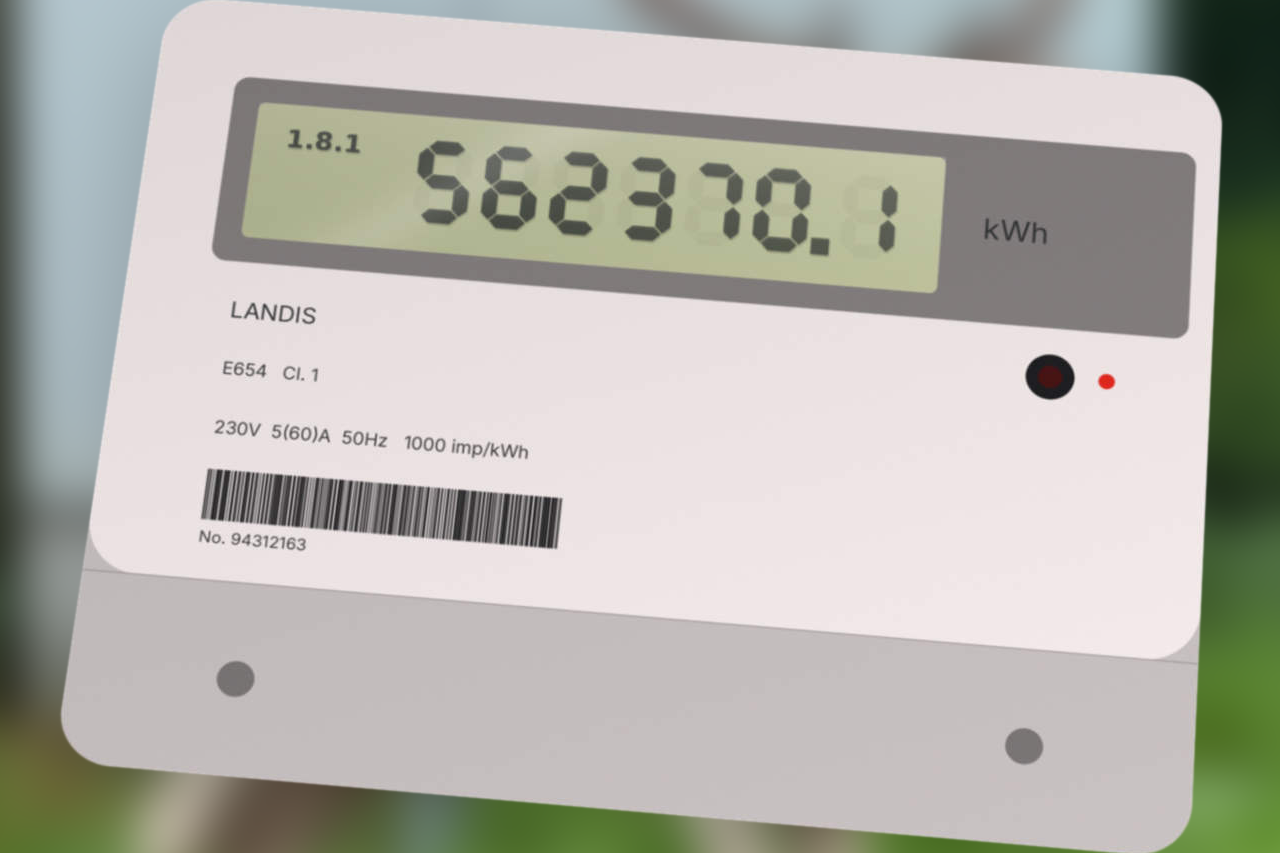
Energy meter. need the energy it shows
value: 562370.1 kWh
